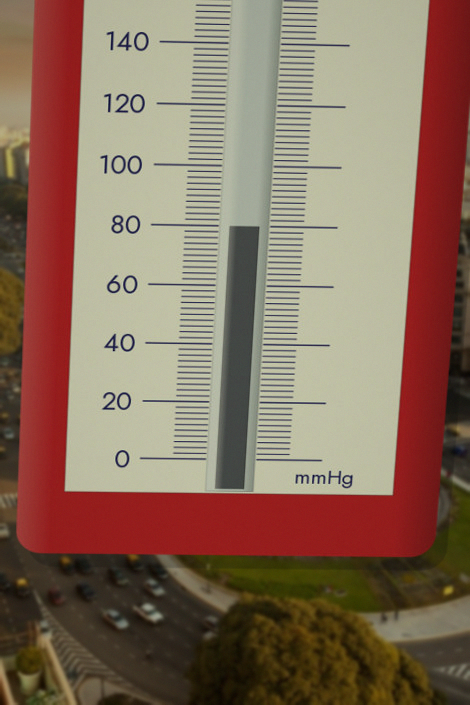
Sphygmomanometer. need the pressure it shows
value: 80 mmHg
